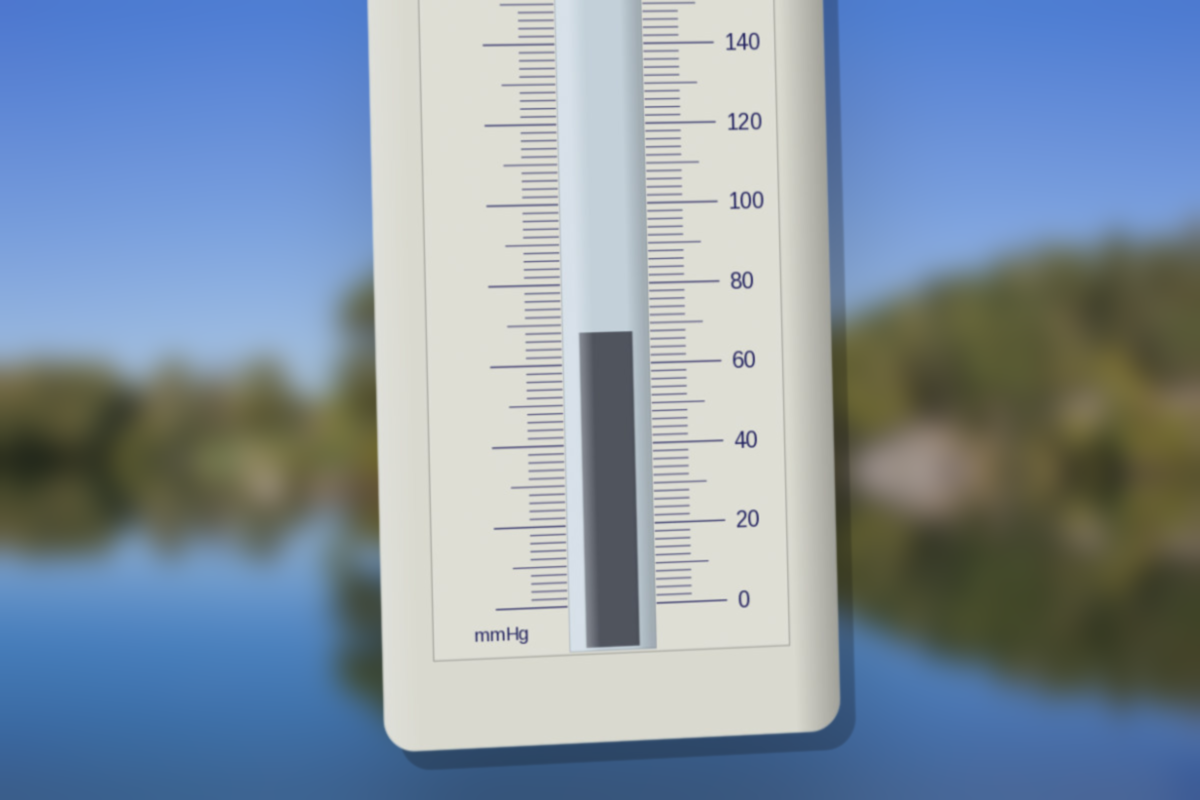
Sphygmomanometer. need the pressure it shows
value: 68 mmHg
